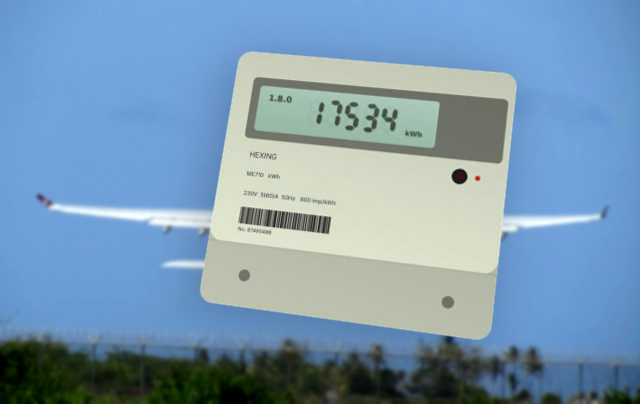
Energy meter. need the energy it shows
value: 17534 kWh
